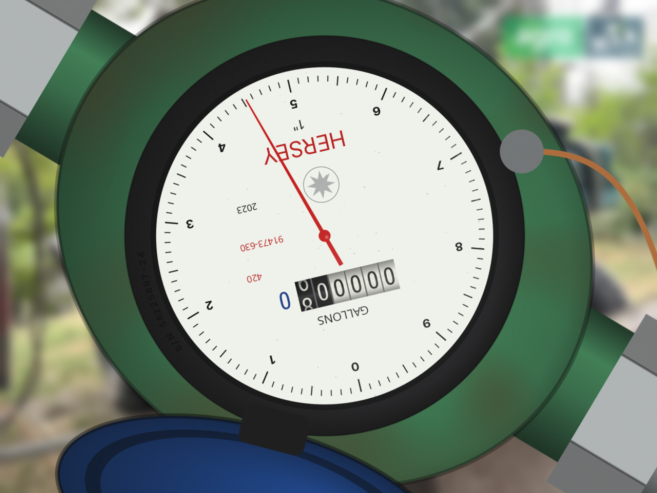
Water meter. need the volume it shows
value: 84.5 gal
